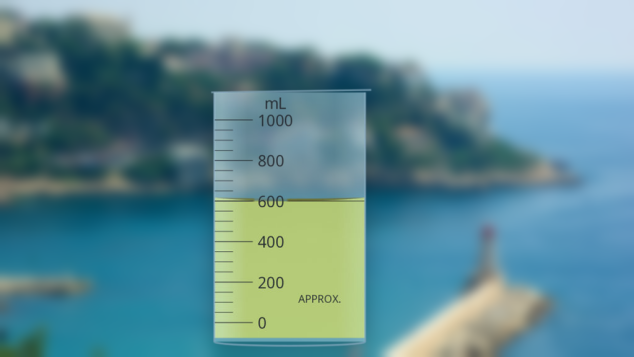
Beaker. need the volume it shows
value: 600 mL
